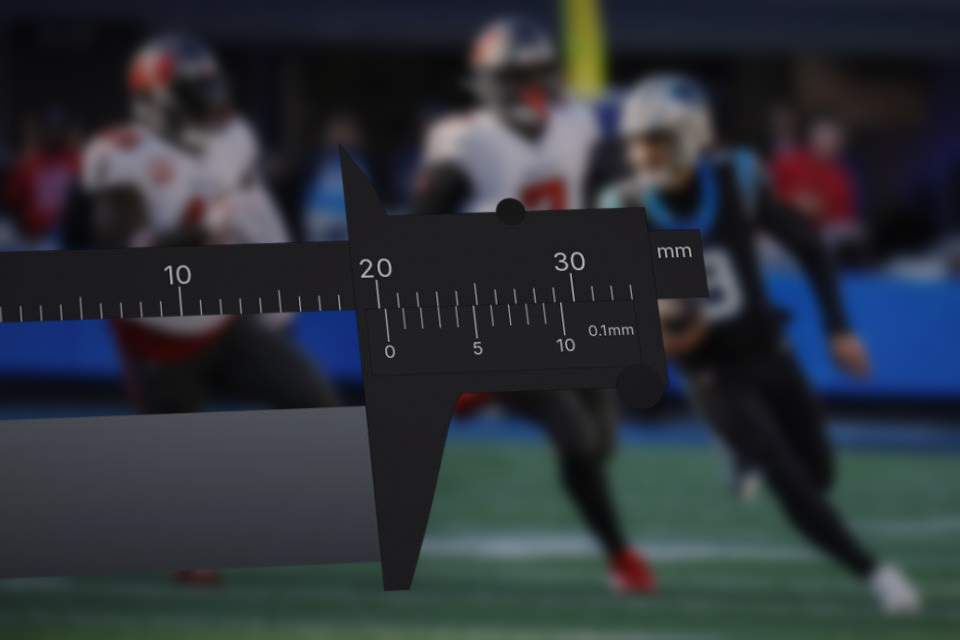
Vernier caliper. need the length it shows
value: 20.3 mm
